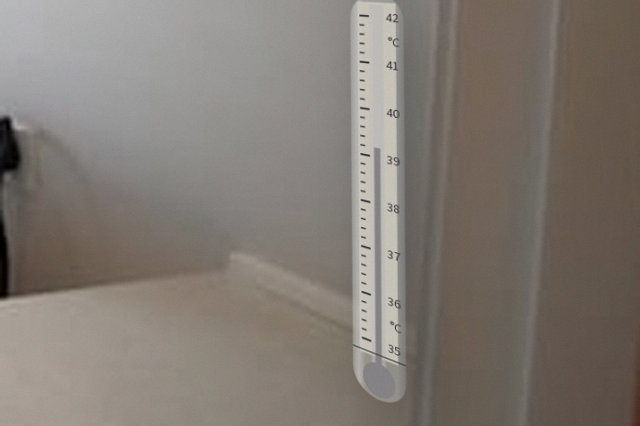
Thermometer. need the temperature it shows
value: 39.2 °C
